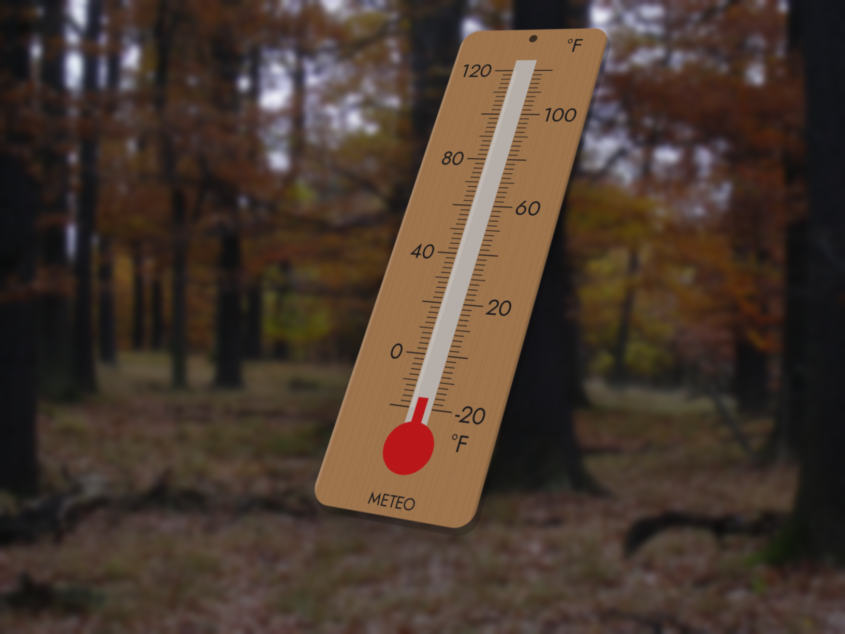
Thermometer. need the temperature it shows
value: -16 °F
